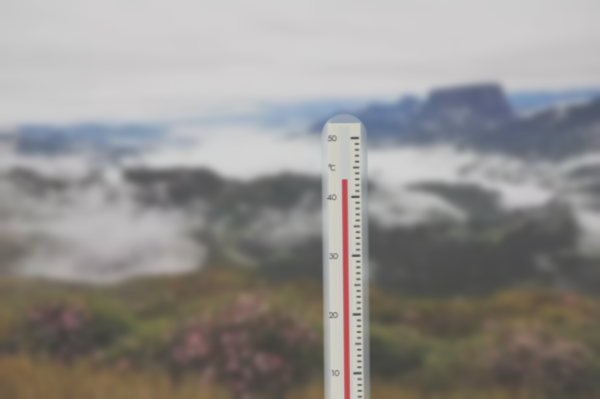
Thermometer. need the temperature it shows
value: 43 °C
